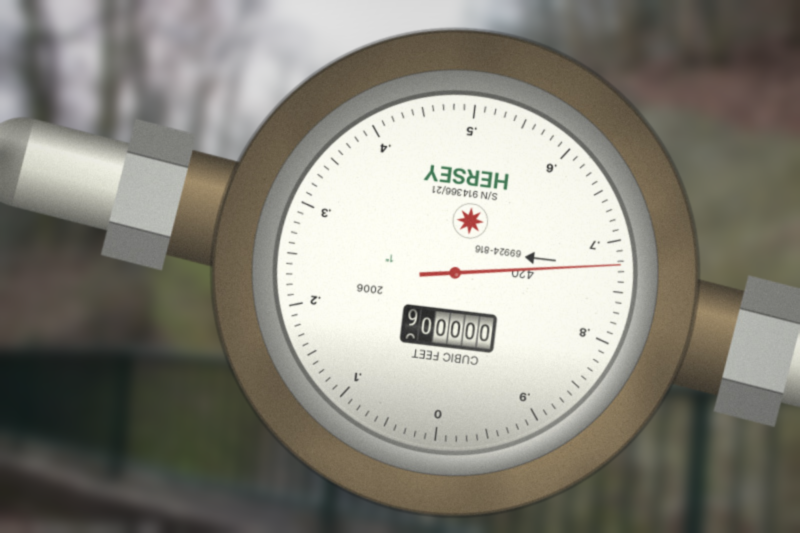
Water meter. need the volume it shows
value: 5.72 ft³
